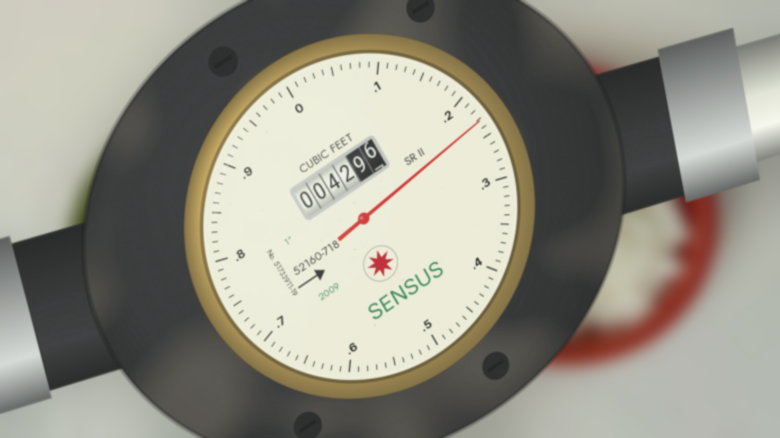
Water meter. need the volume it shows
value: 4296.23 ft³
